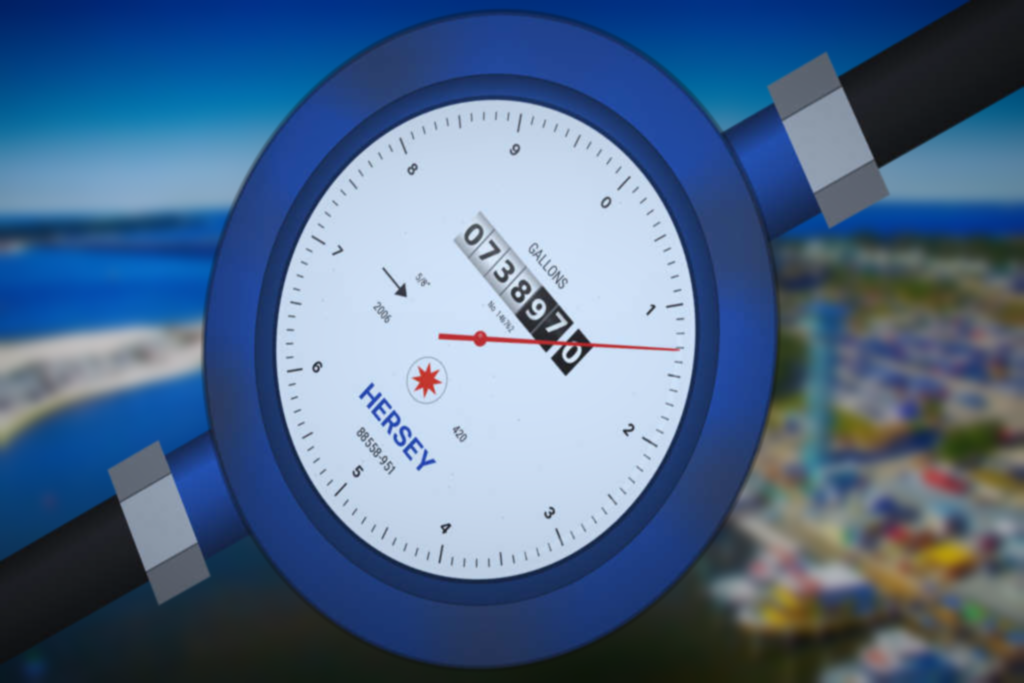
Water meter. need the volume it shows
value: 738971.3 gal
